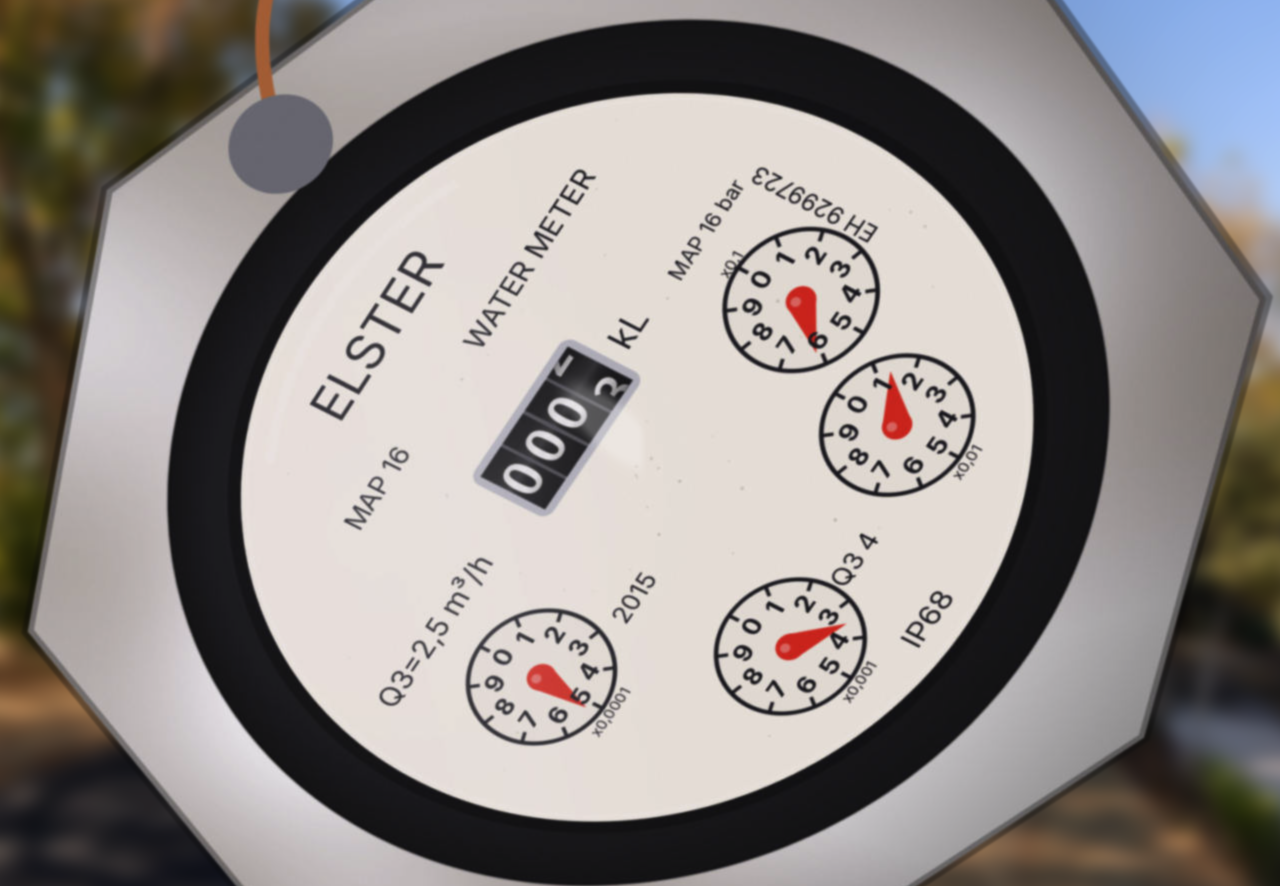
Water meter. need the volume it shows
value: 2.6135 kL
